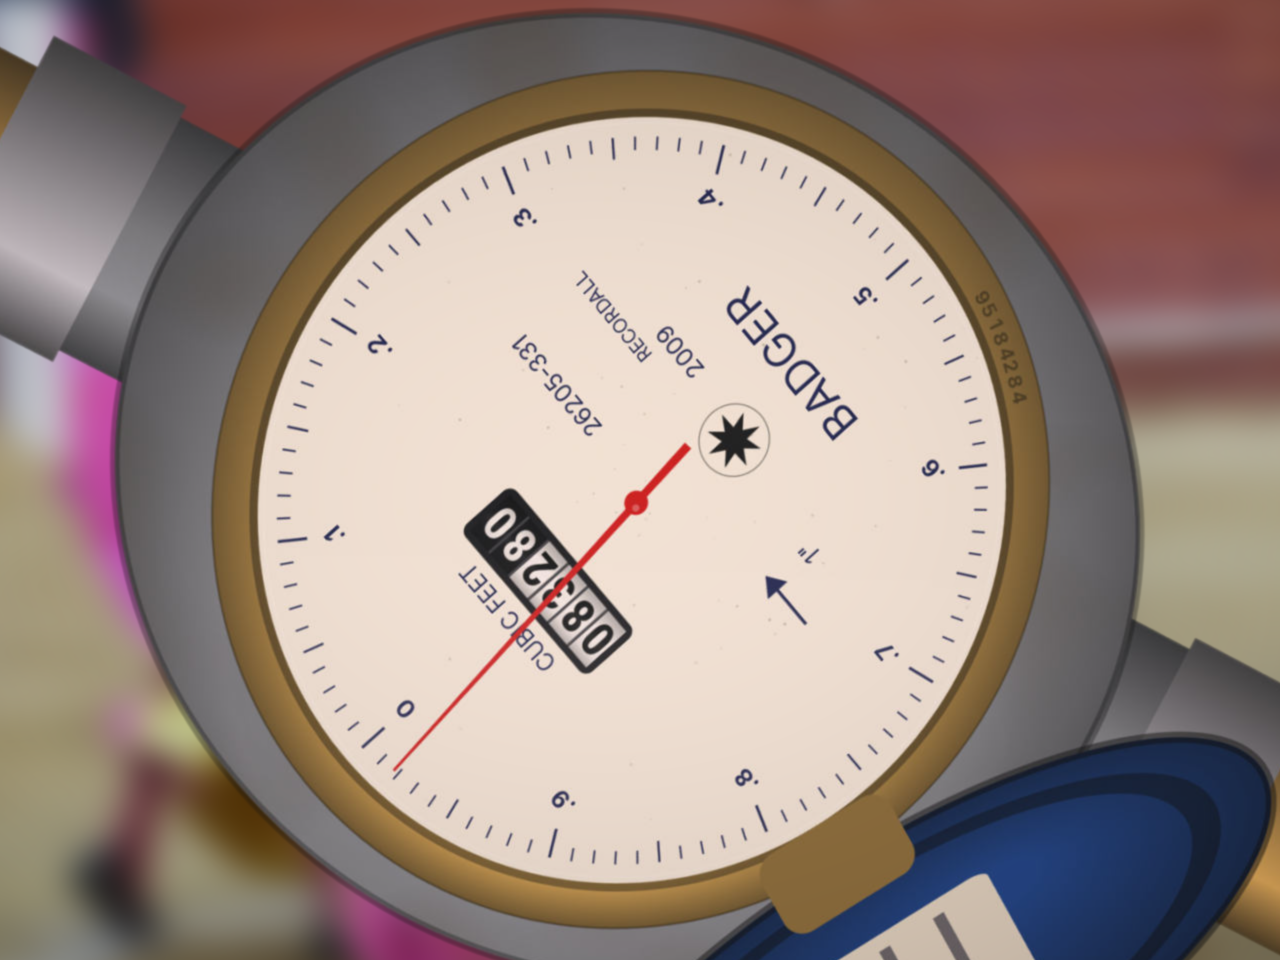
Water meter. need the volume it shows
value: 83279.98 ft³
